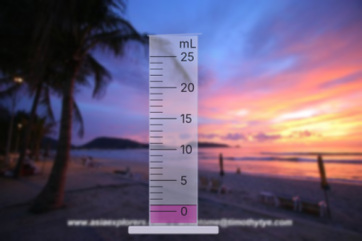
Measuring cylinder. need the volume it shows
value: 1 mL
